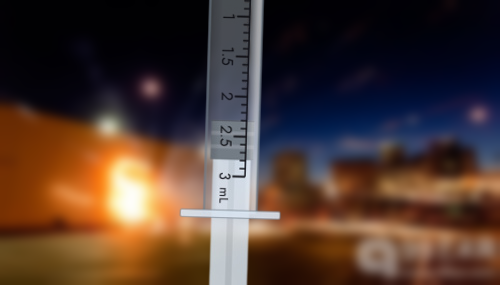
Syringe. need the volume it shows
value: 2.3 mL
